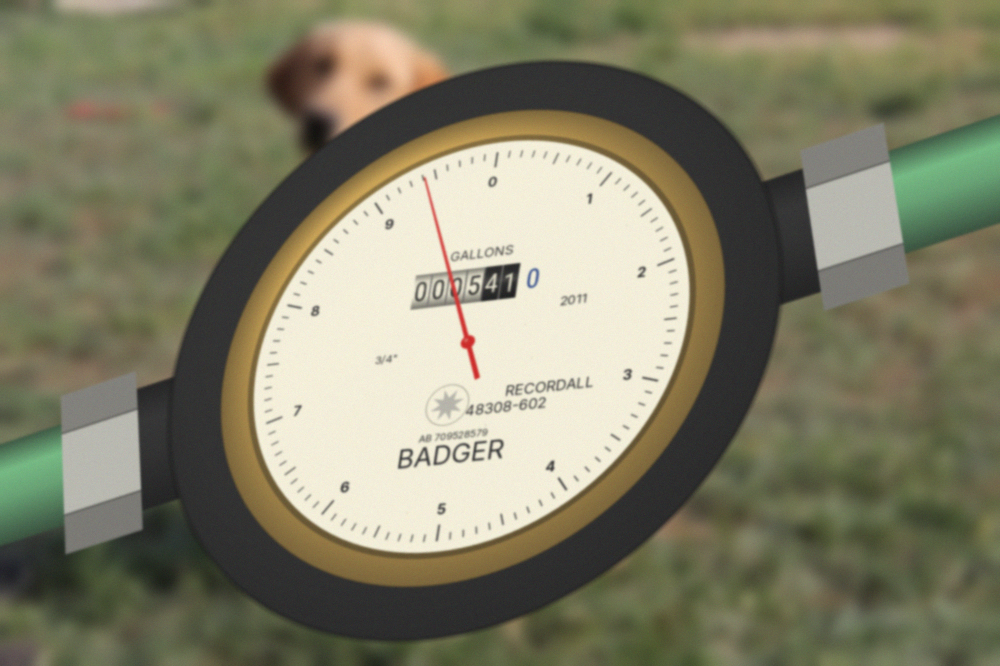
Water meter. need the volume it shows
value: 5409.4 gal
